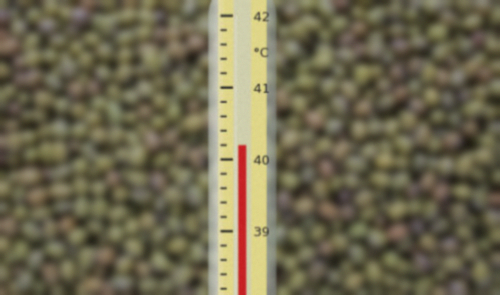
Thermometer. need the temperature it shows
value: 40.2 °C
